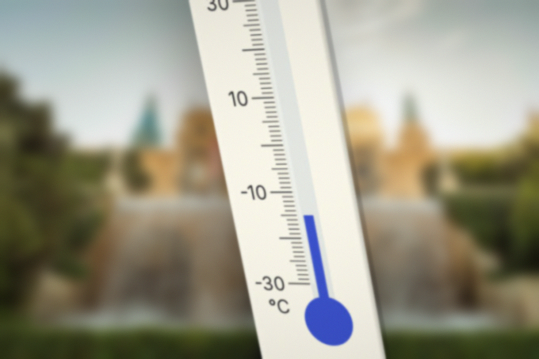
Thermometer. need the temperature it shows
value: -15 °C
